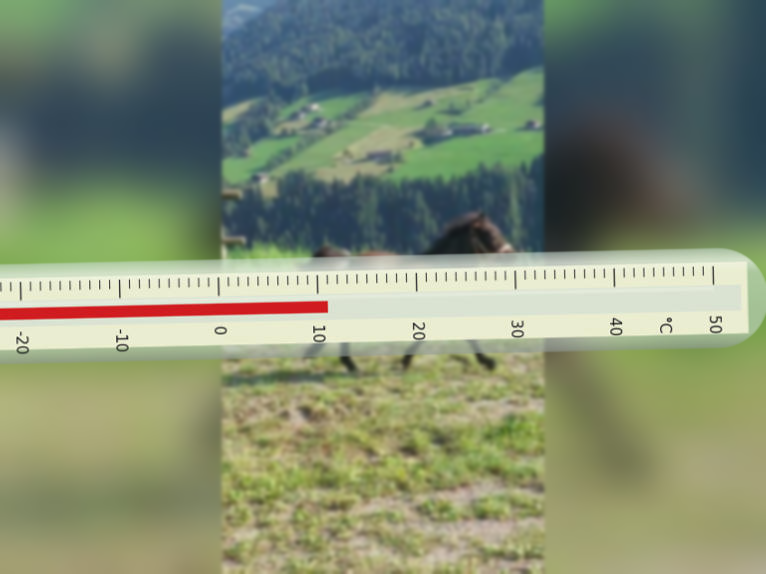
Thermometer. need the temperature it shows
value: 11 °C
